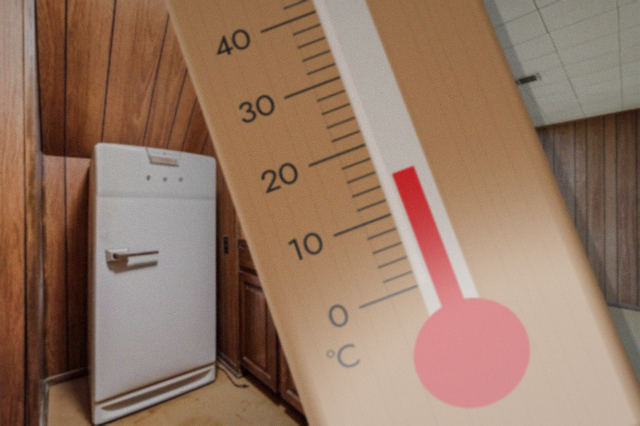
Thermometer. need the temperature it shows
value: 15 °C
